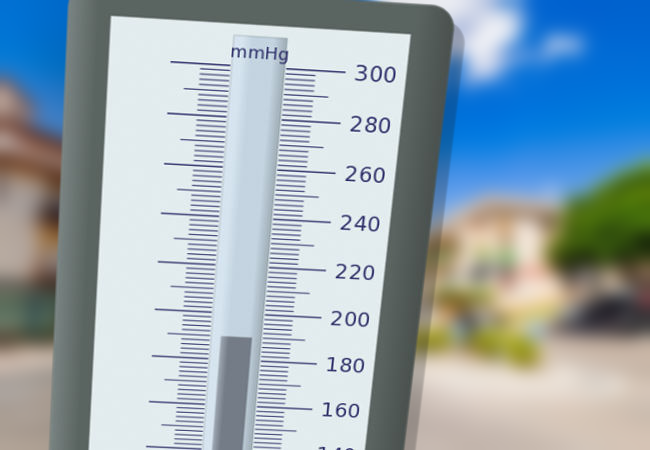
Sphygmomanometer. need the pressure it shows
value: 190 mmHg
